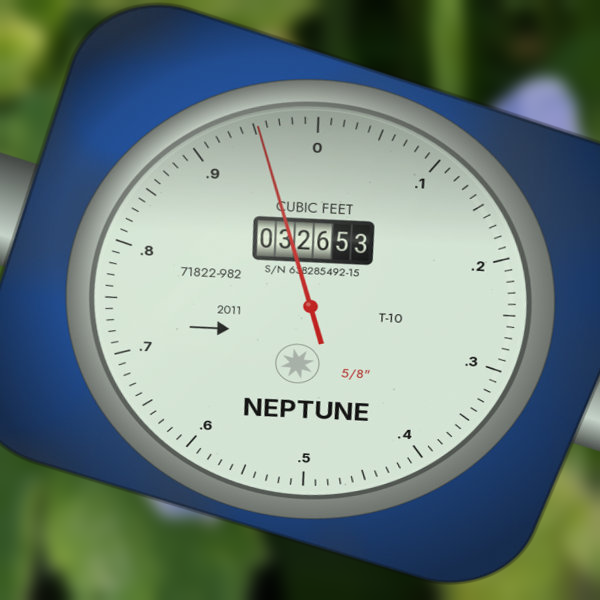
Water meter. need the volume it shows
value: 32652.95 ft³
